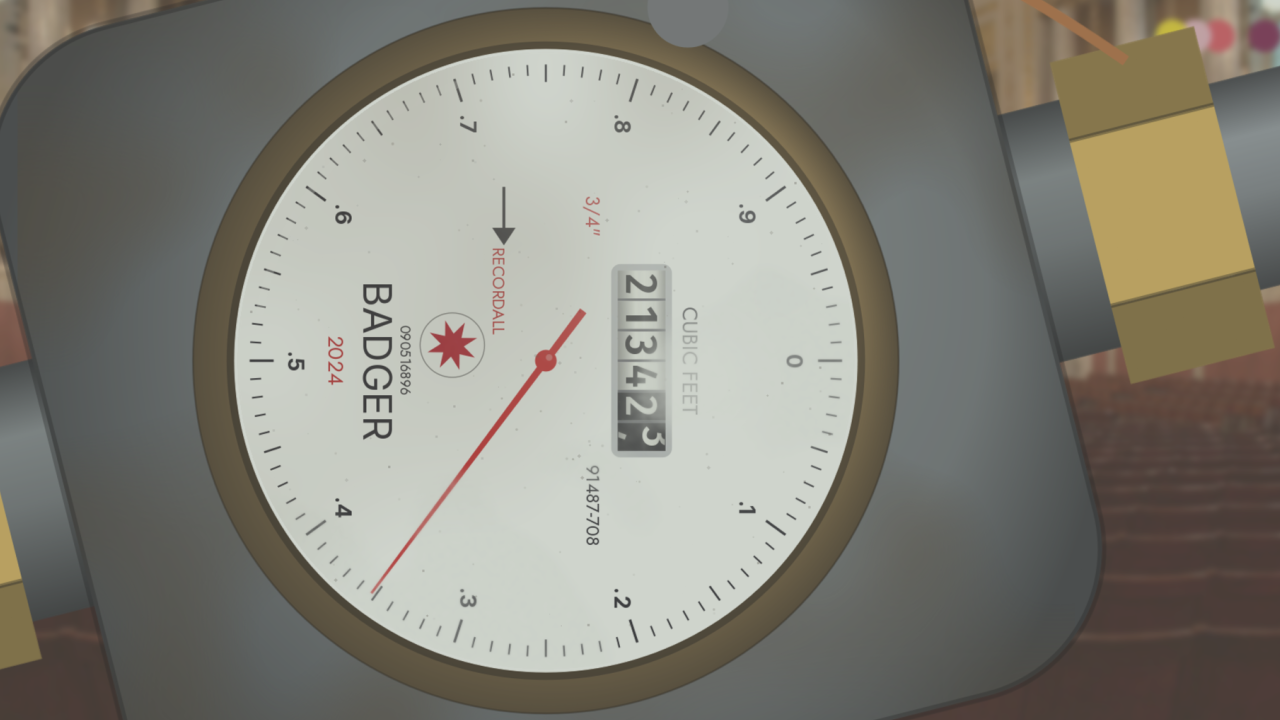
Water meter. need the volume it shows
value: 213423.35 ft³
